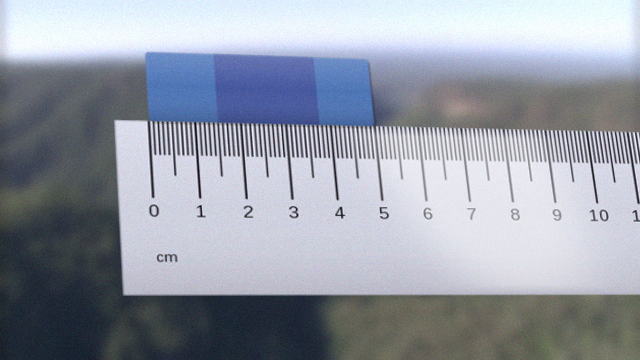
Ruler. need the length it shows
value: 5 cm
